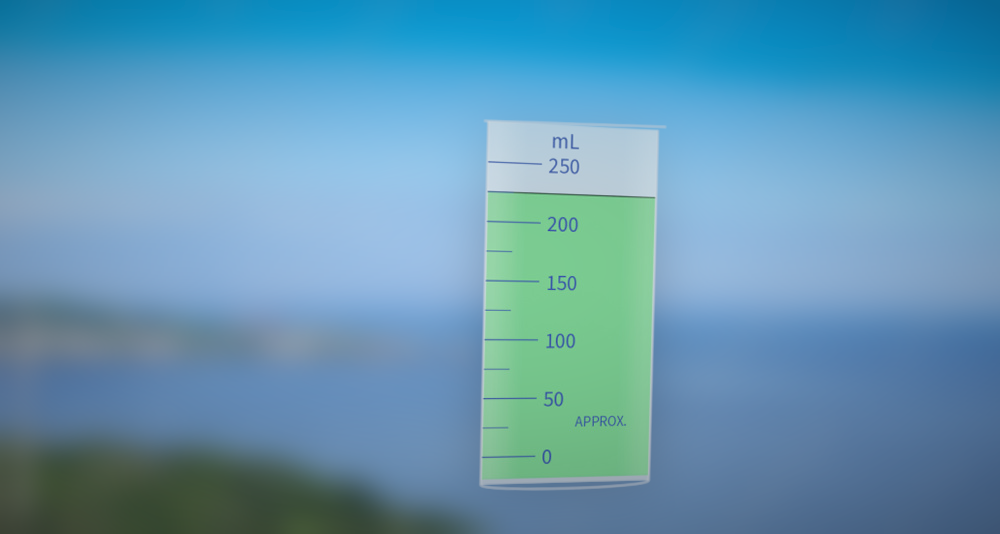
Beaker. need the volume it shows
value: 225 mL
